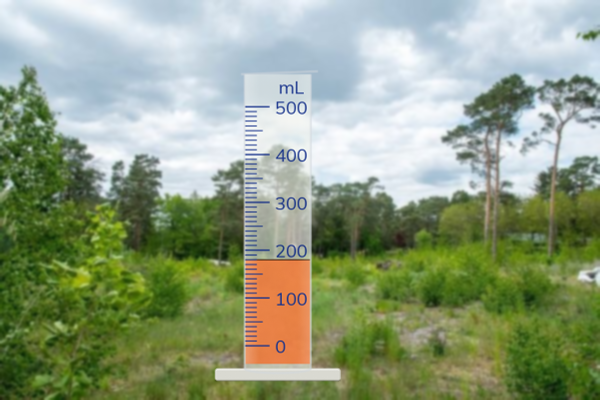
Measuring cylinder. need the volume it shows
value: 180 mL
